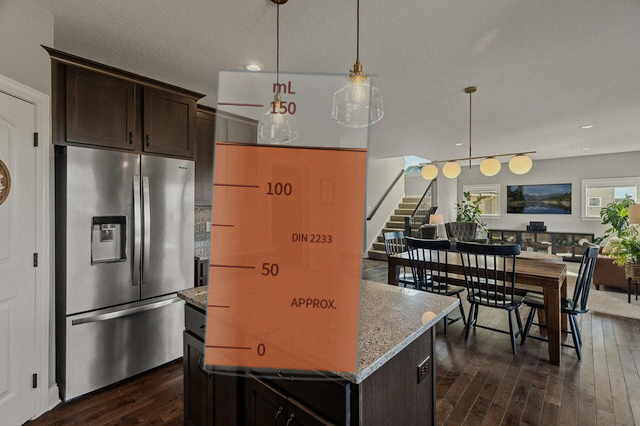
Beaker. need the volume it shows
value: 125 mL
